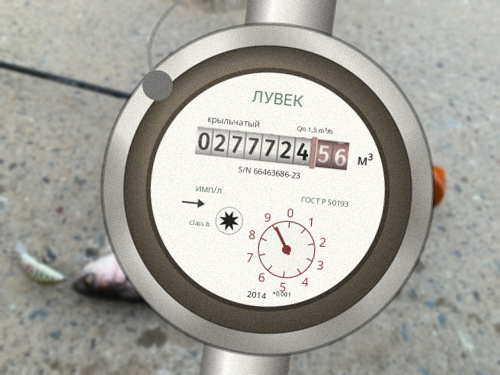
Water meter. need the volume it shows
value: 277724.559 m³
